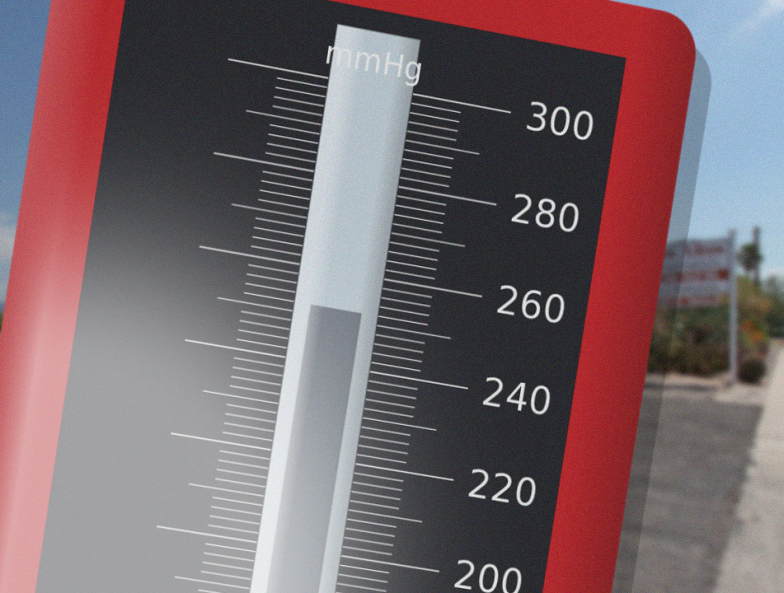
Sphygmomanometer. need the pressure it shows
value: 252 mmHg
